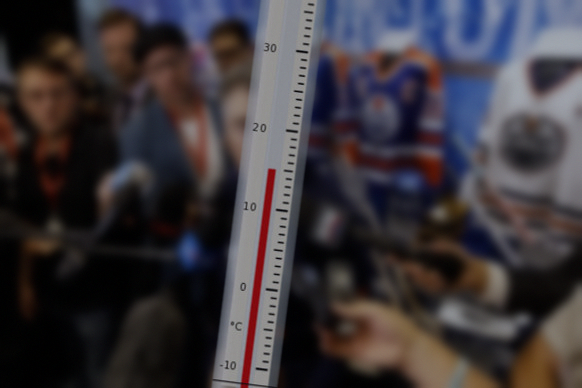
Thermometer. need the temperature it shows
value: 15 °C
